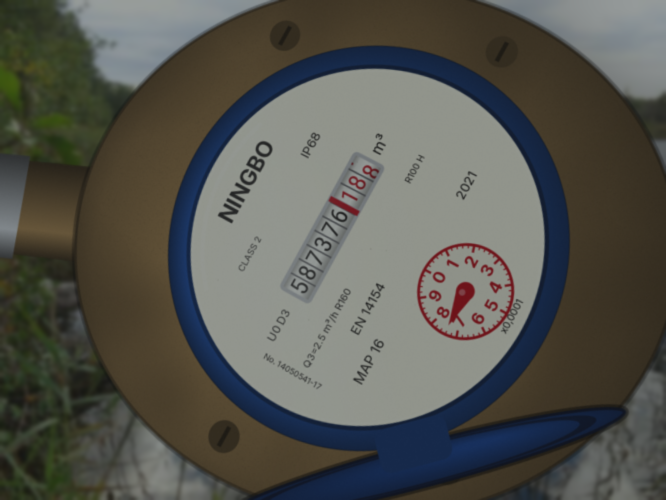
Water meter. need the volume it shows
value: 587376.1877 m³
